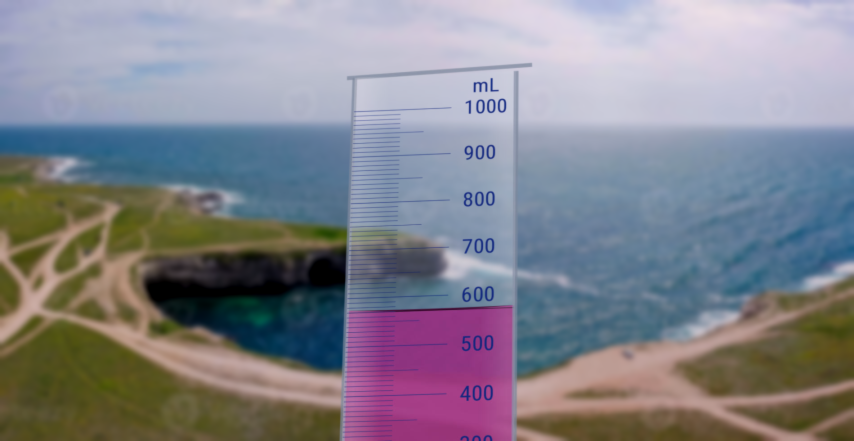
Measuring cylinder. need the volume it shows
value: 570 mL
